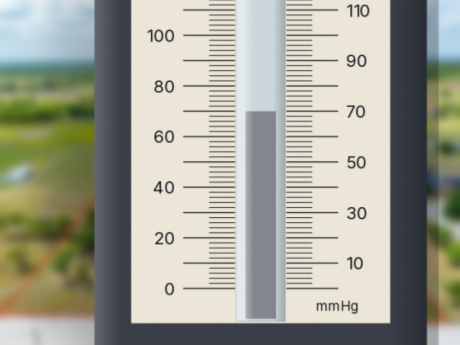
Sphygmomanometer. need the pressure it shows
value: 70 mmHg
